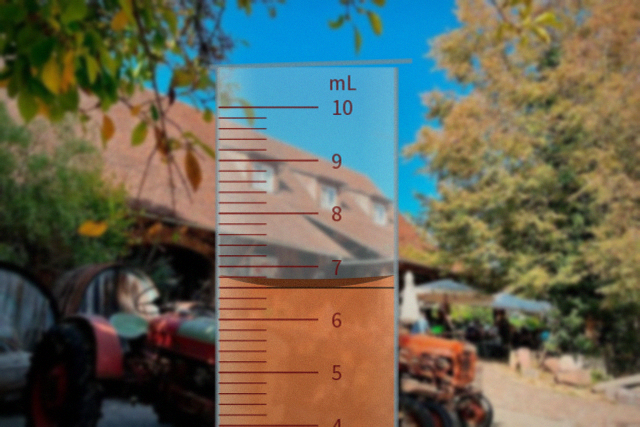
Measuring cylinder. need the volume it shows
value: 6.6 mL
